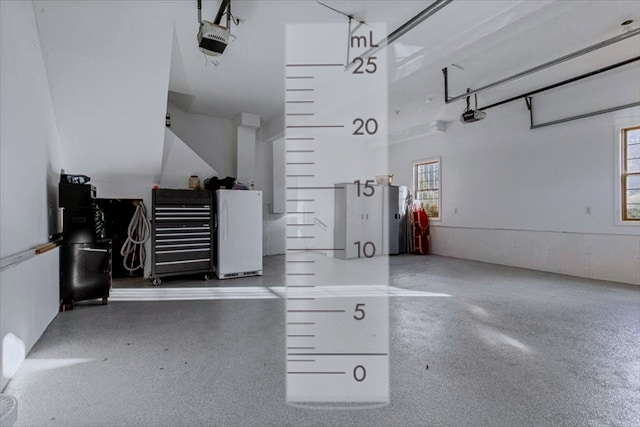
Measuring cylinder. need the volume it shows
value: 1.5 mL
